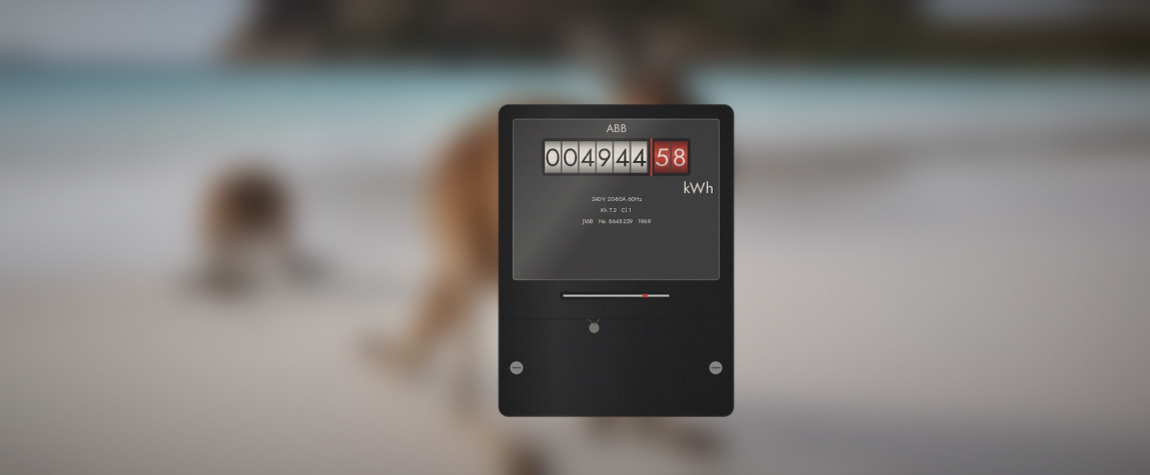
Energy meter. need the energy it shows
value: 4944.58 kWh
